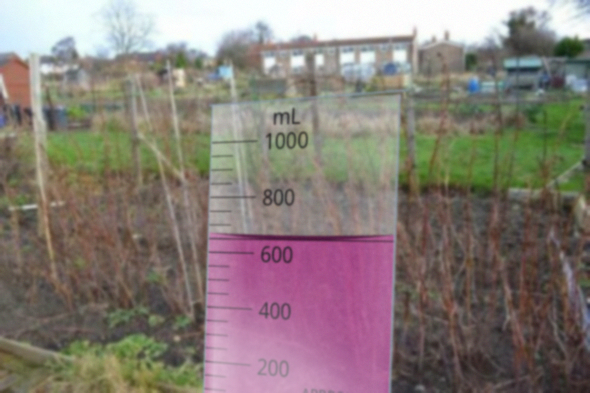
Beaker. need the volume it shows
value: 650 mL
